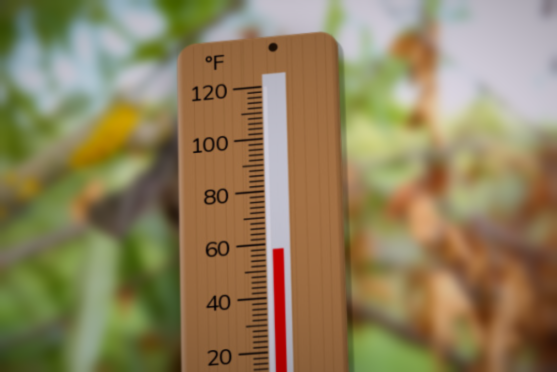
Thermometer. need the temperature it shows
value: 58 °F
